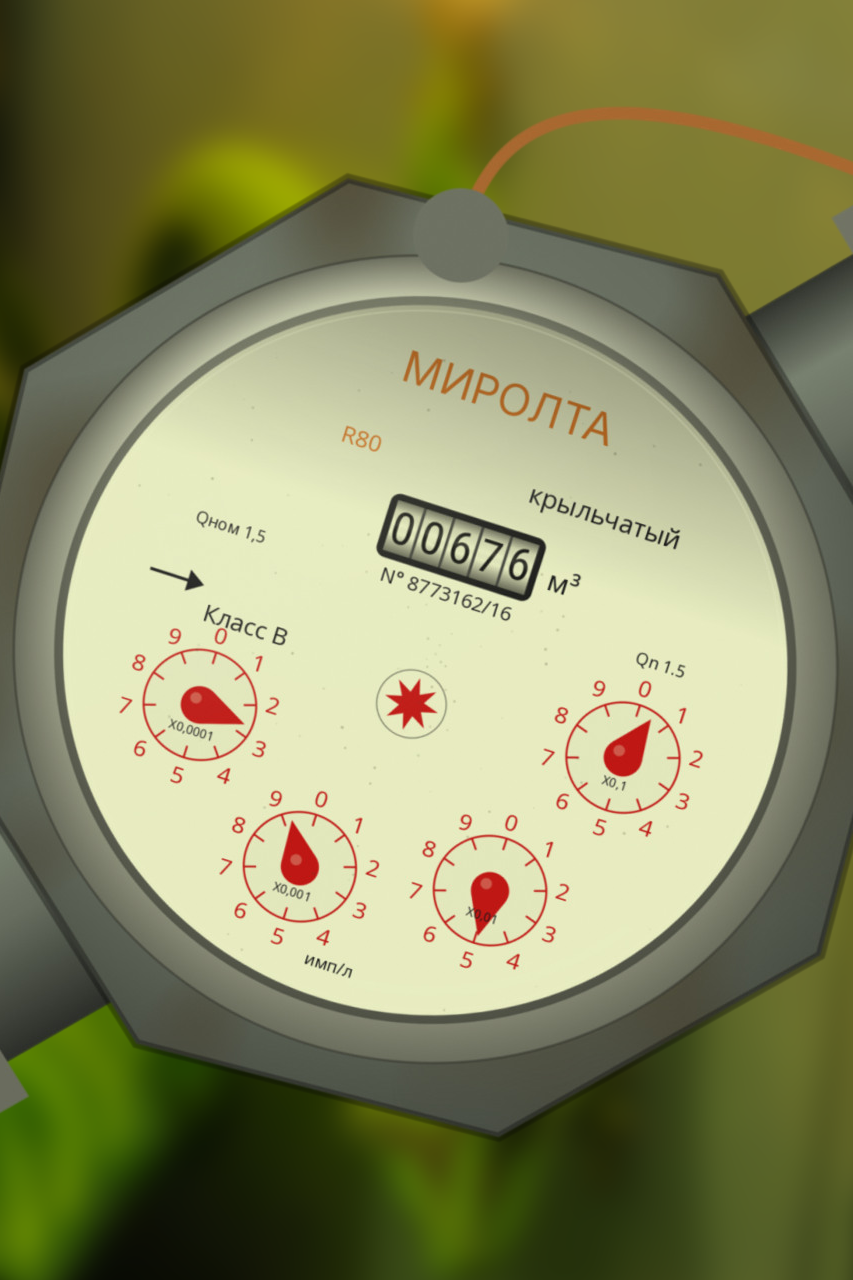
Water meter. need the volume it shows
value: 676.0492 m³
